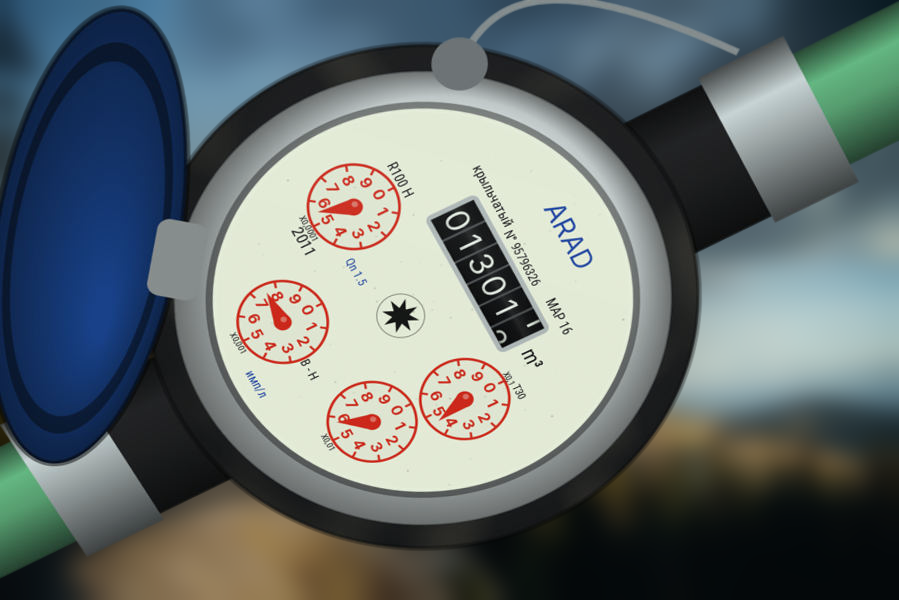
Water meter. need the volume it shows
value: 13011.4575 m³
